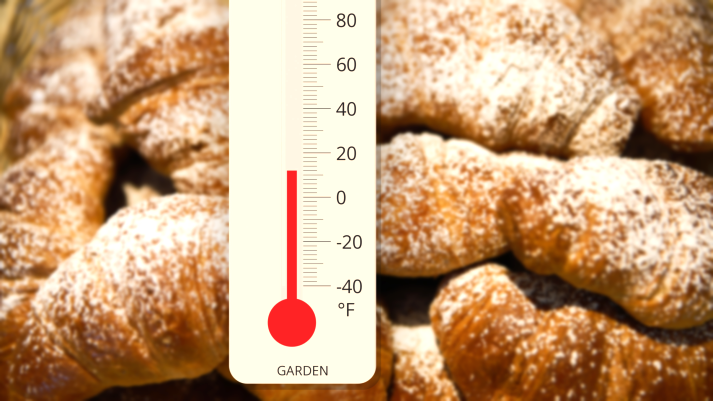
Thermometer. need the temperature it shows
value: 12 °F
